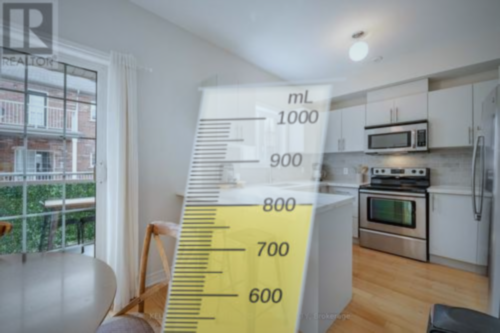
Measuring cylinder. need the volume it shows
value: 800 mL
